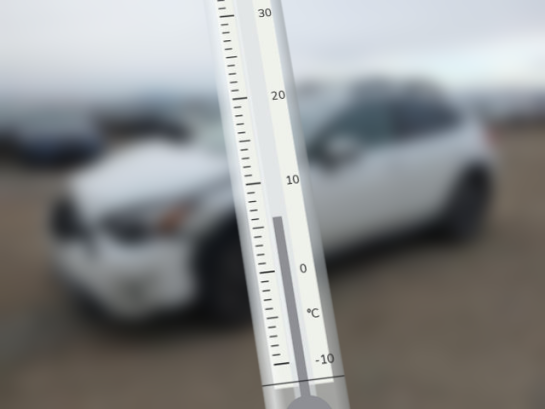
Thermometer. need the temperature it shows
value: 6 °C
